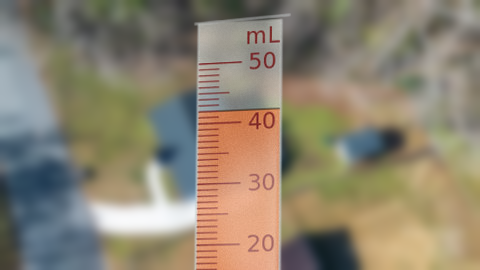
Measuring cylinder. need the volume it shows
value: 42 mL
